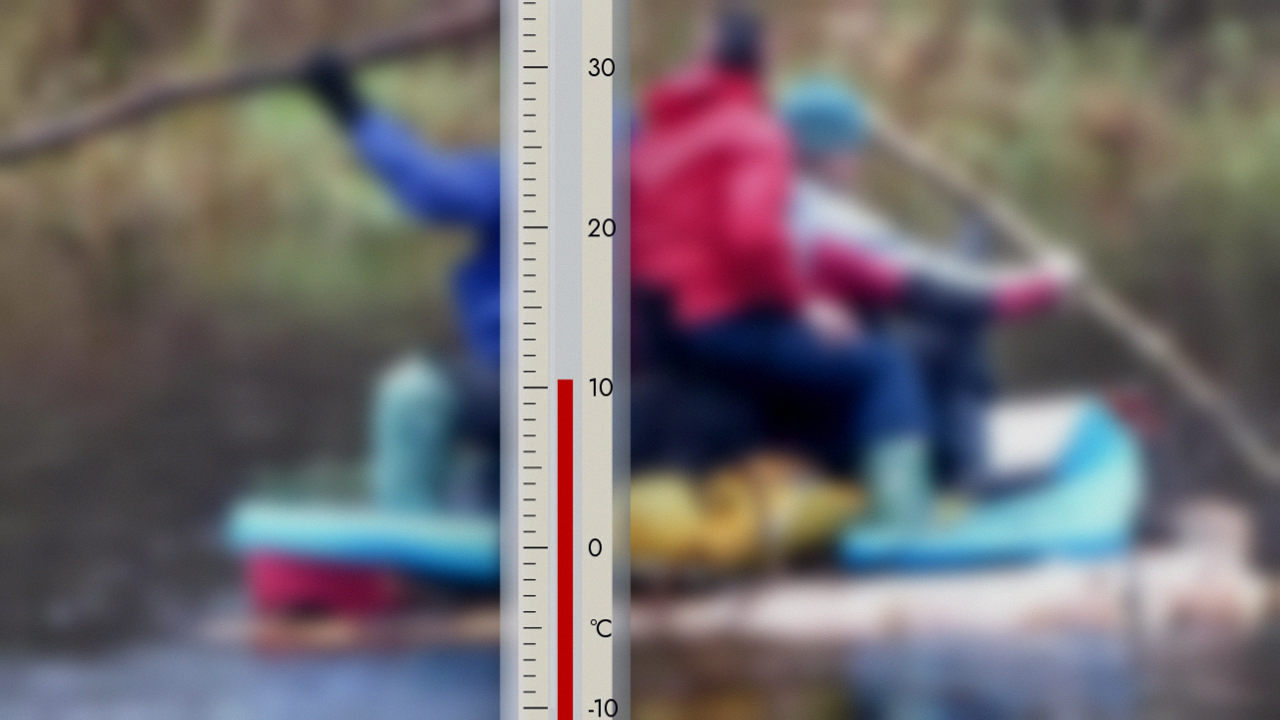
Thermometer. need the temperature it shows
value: 10.5 °C
